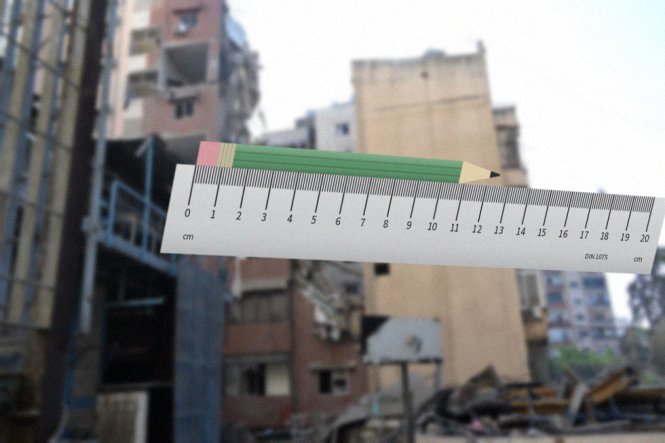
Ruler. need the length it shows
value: 12.5 cm
